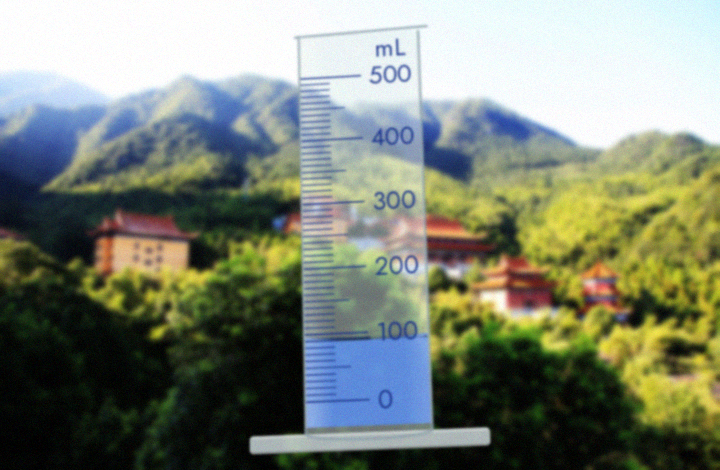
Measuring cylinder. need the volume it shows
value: 90 mL
